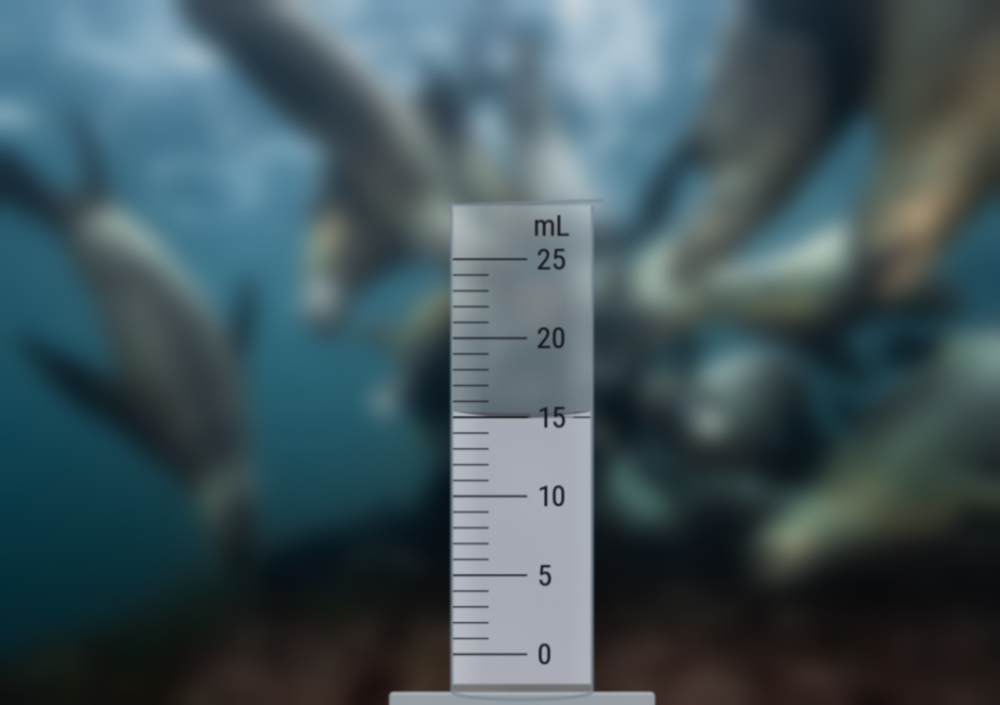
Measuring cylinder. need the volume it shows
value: 15 mL
